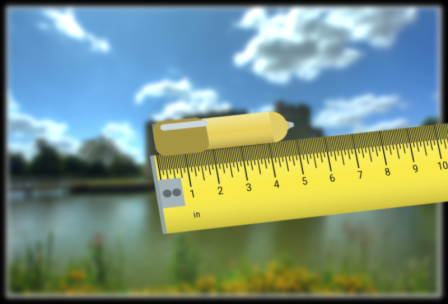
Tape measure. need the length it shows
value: 5 in
